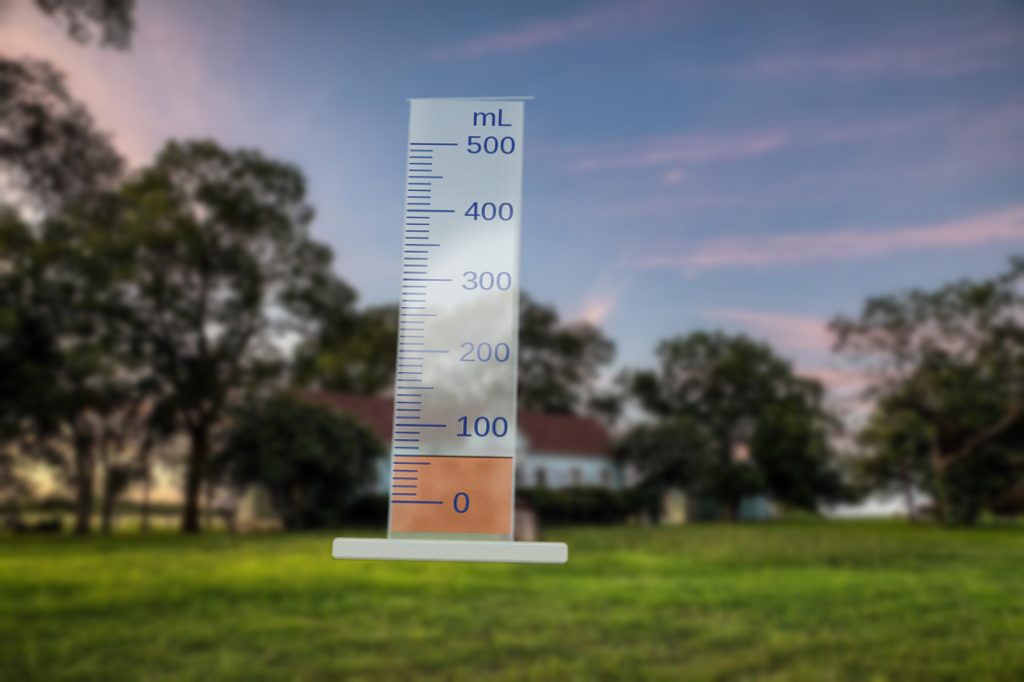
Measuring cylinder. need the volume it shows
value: 60 mL
